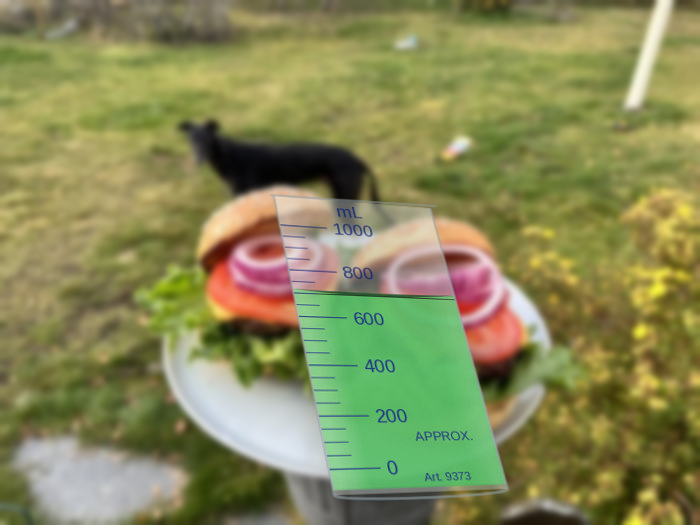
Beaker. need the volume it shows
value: 700 mL
